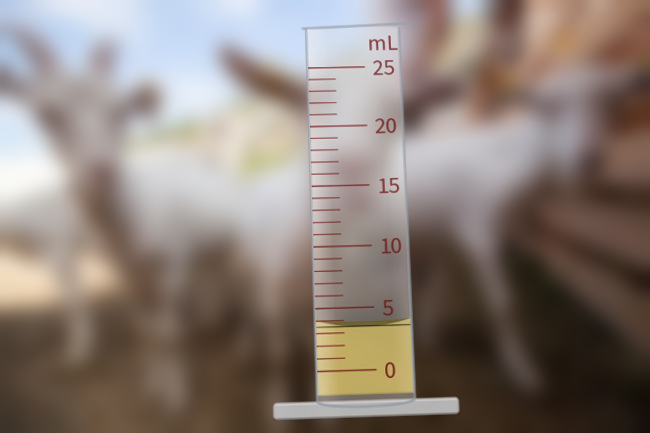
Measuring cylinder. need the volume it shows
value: 3.5 mL
